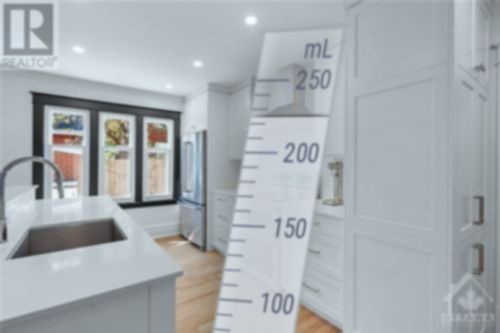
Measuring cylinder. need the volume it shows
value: 225 mL
